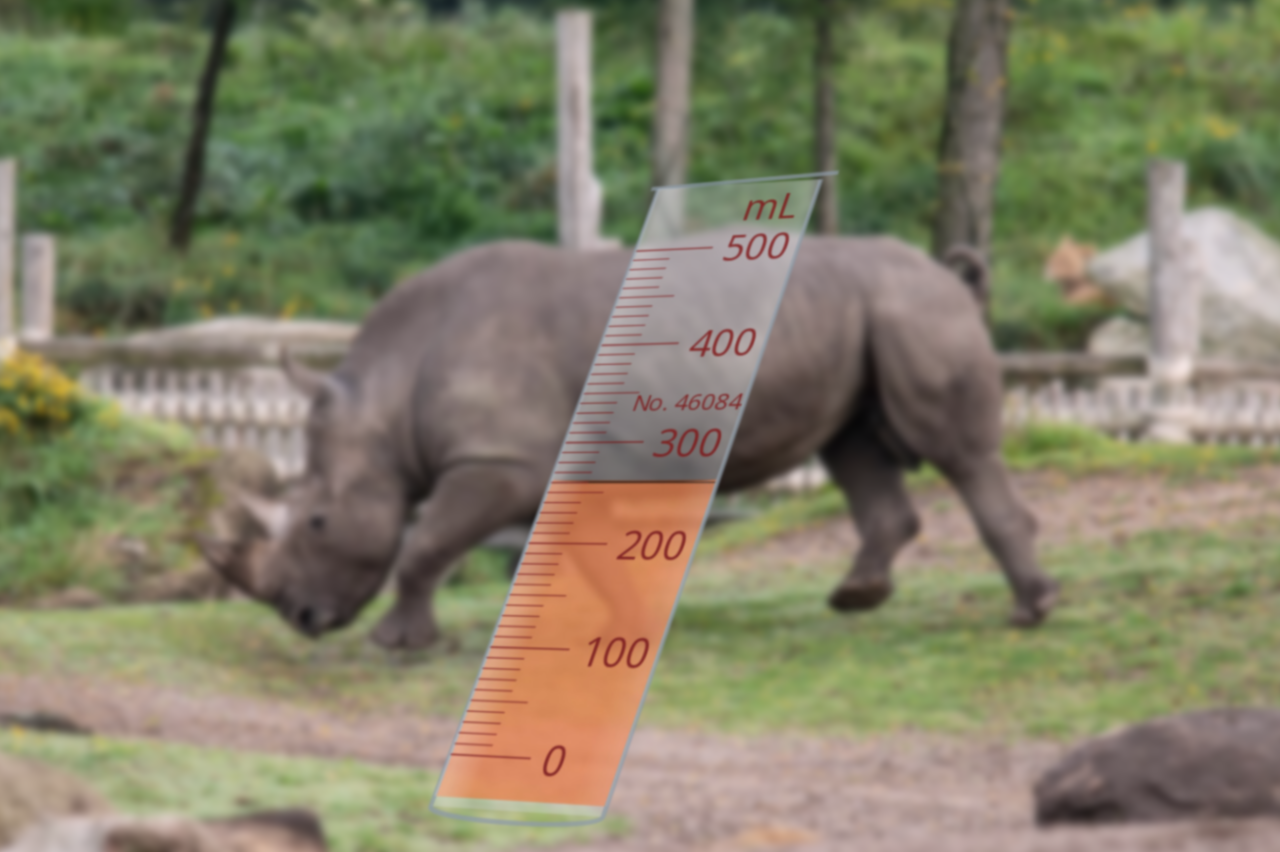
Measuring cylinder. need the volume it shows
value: 260 mL
